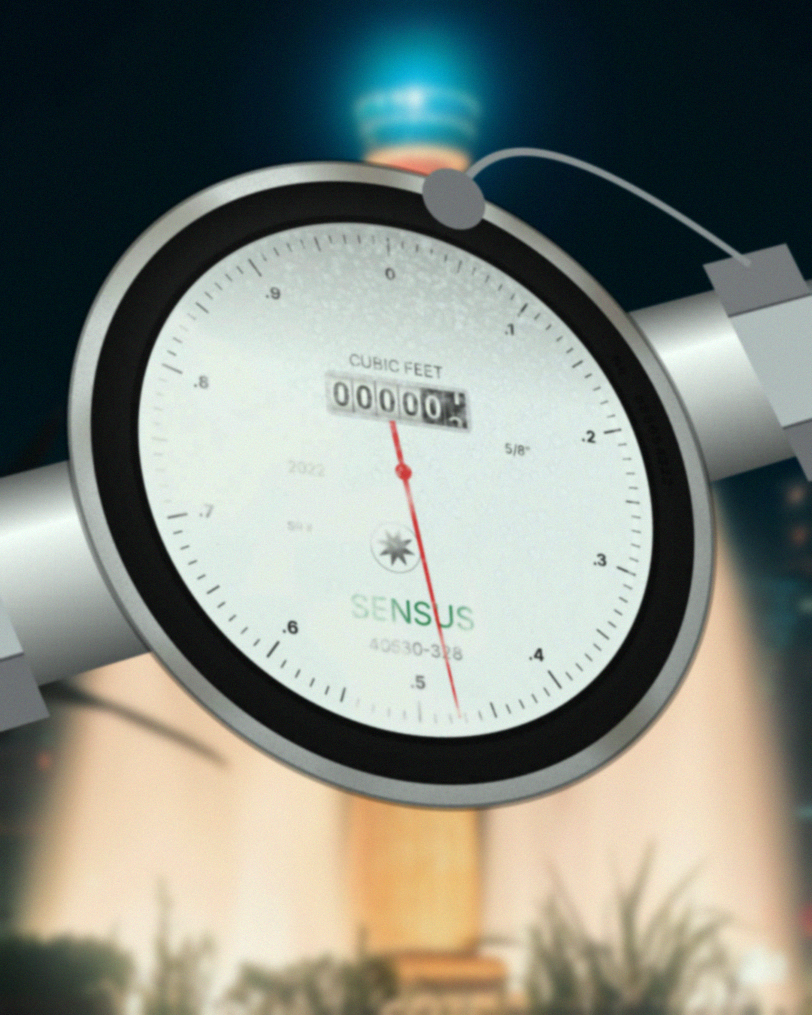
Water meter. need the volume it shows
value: 1.47 ft³
